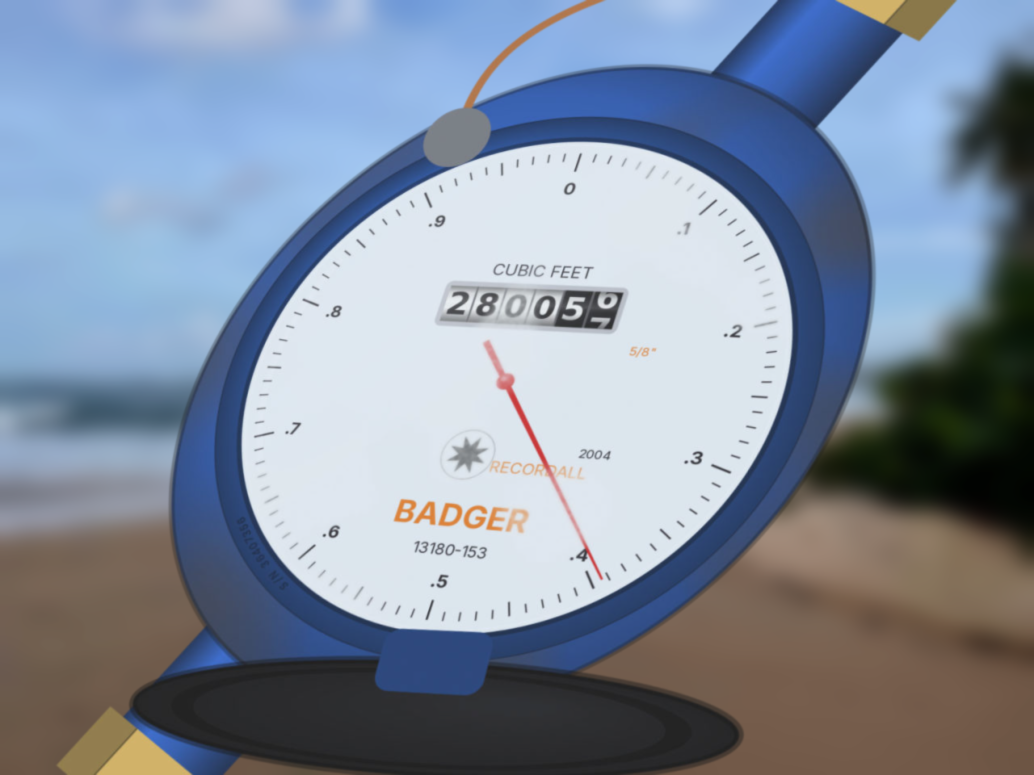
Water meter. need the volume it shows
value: 280056.39 ft³
